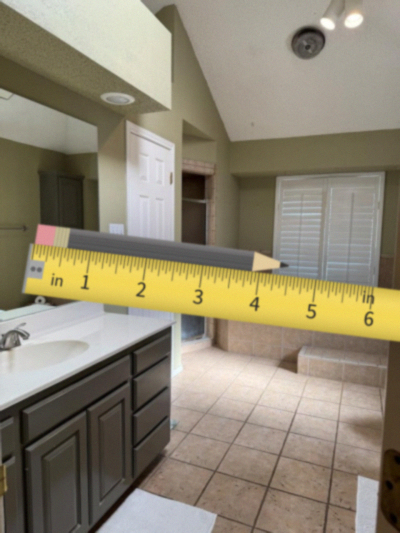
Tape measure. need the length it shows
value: 4.5 in
